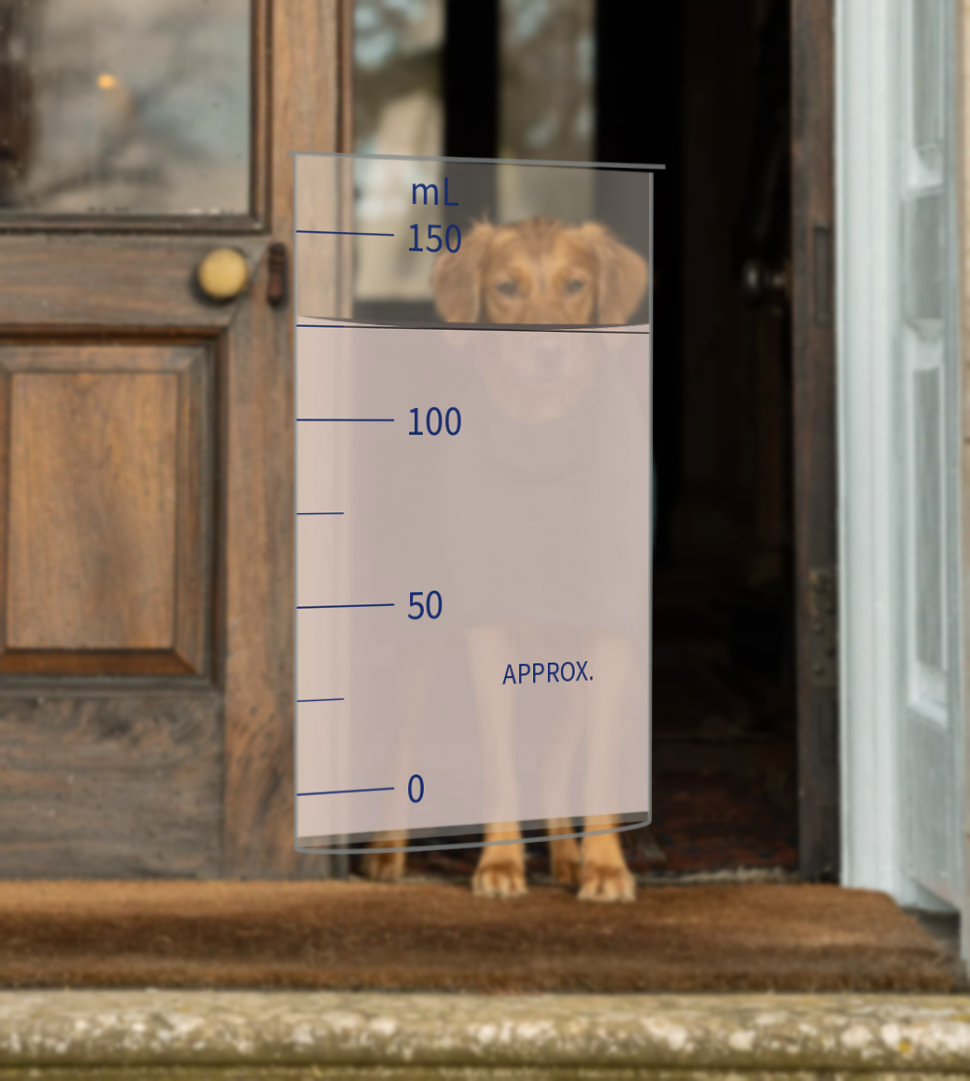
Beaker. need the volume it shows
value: 125 mL
